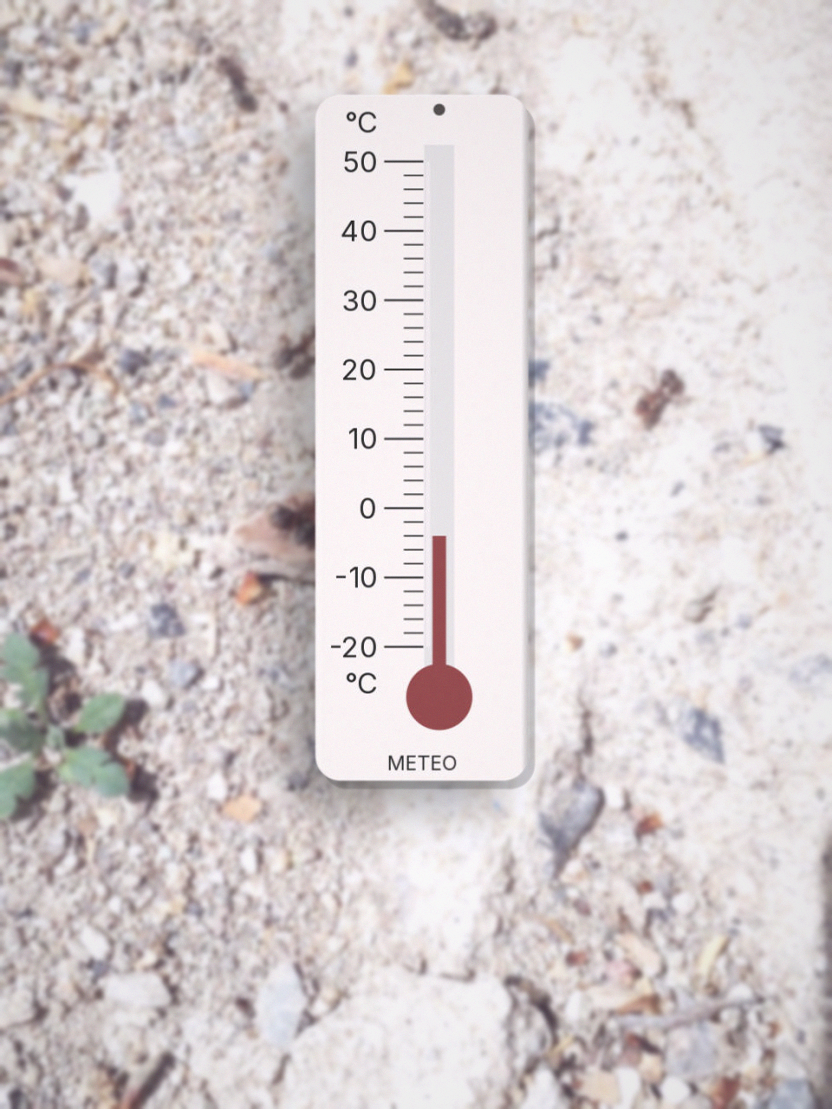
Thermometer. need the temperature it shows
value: -4 °C
